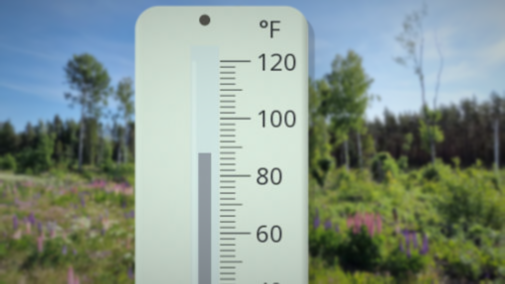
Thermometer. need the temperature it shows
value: 88 °F
